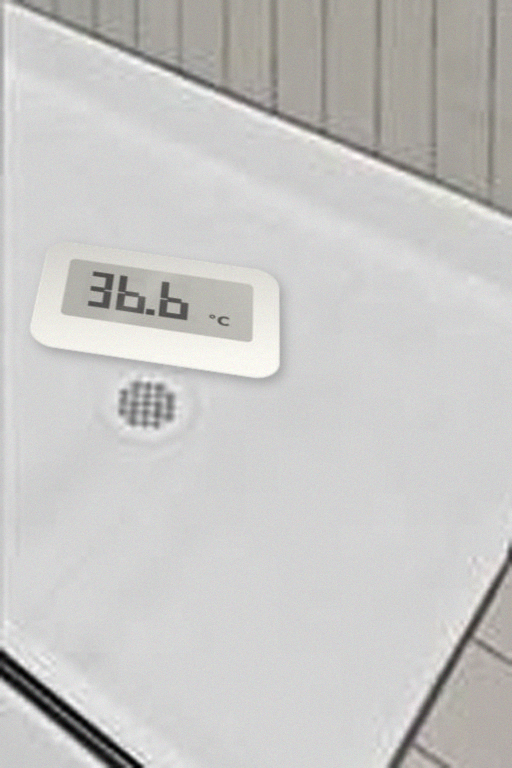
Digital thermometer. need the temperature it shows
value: 36.6 °C
